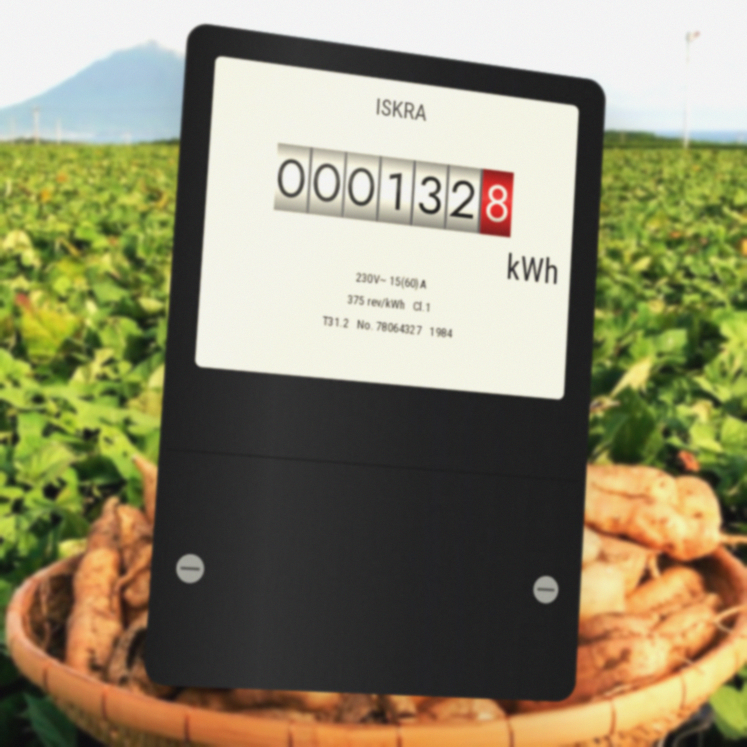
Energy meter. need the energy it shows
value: 132.8 kWh
